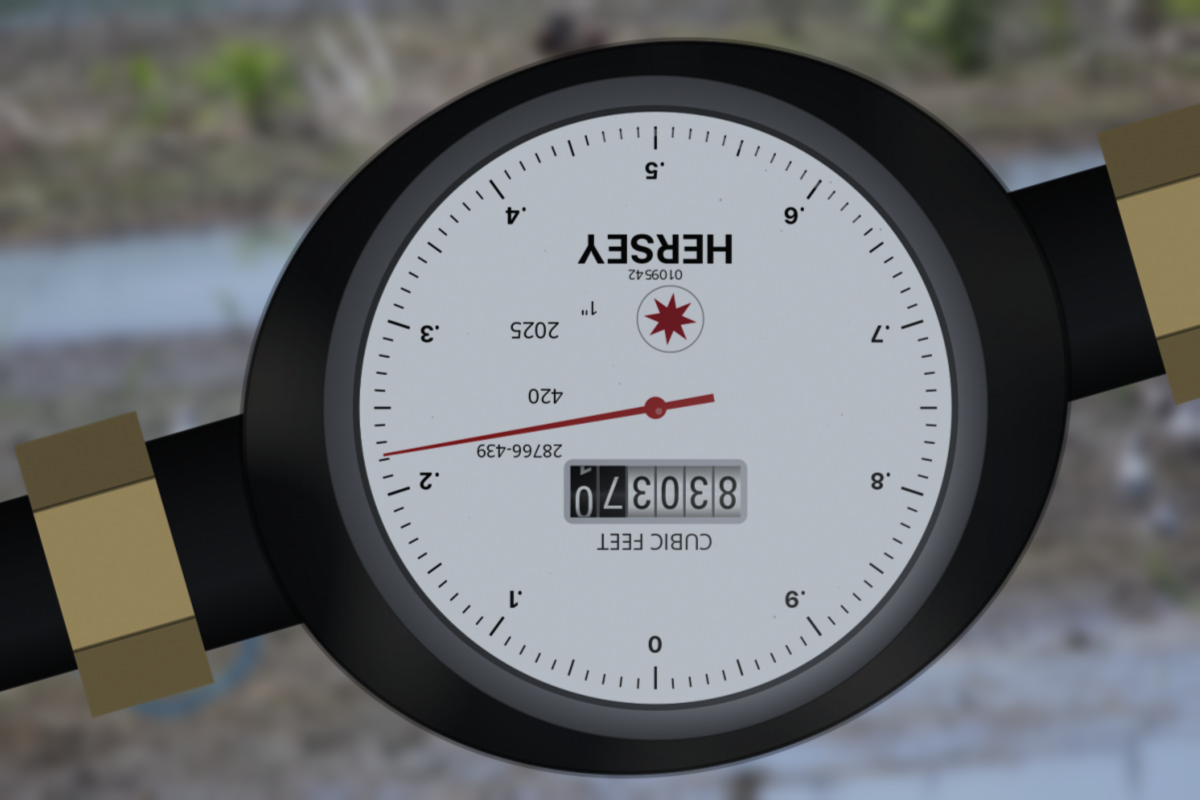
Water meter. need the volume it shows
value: 830370.22 ft³
